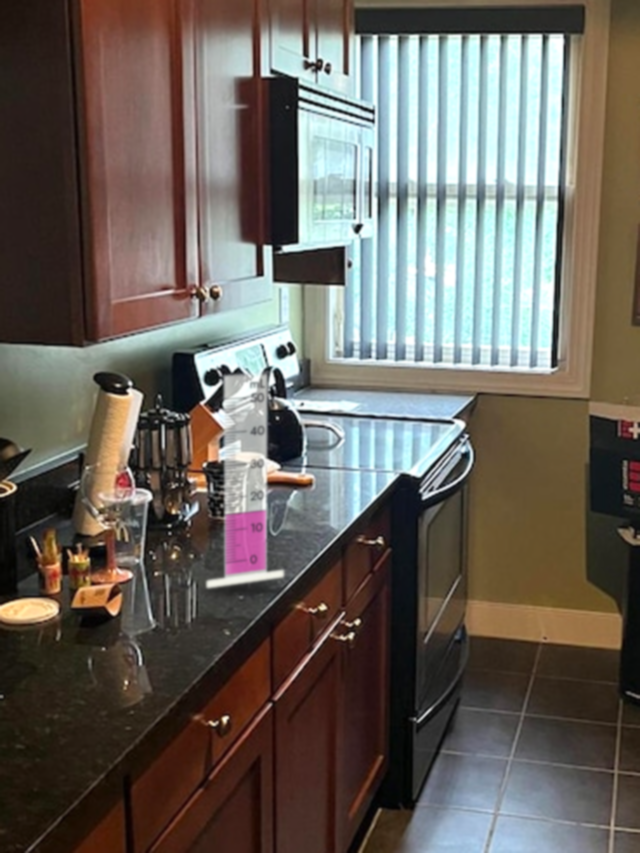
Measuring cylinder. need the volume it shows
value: 15 mL
